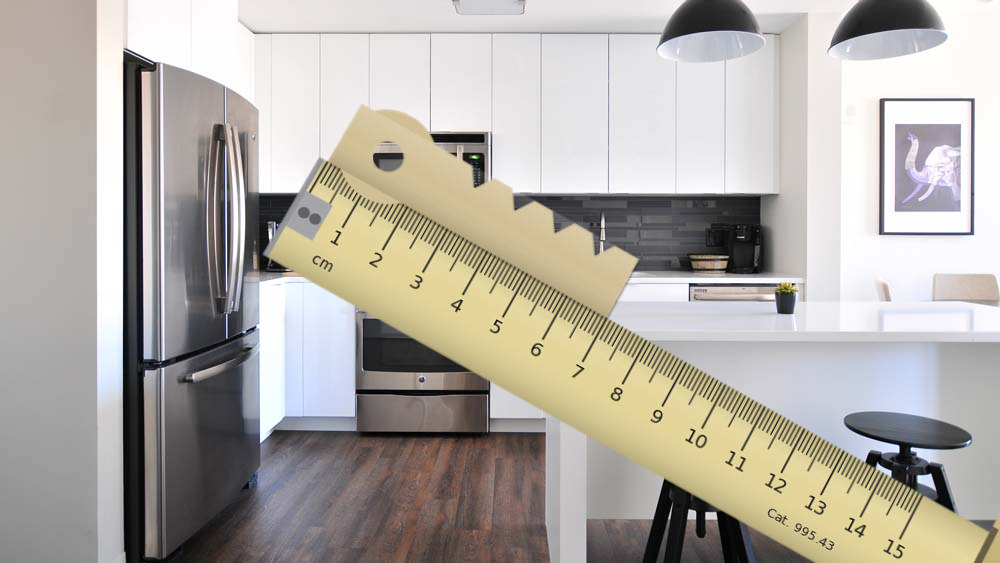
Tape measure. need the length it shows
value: 7 cm
